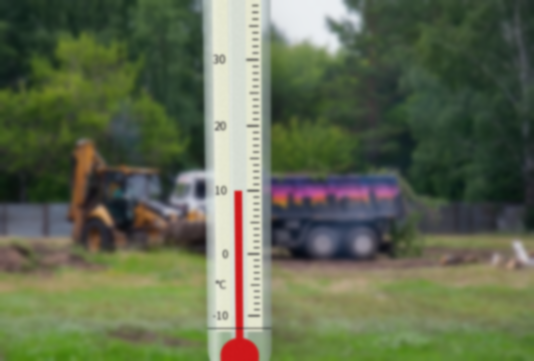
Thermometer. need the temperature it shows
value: 10 °C
